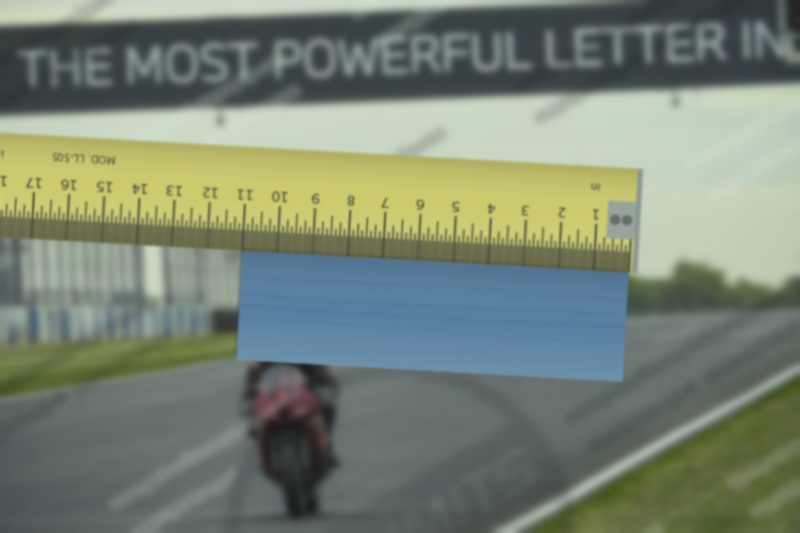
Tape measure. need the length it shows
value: 11 in
